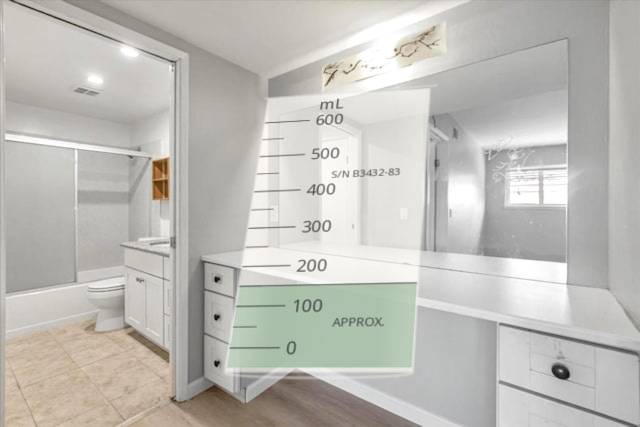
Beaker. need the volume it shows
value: 150 mL
